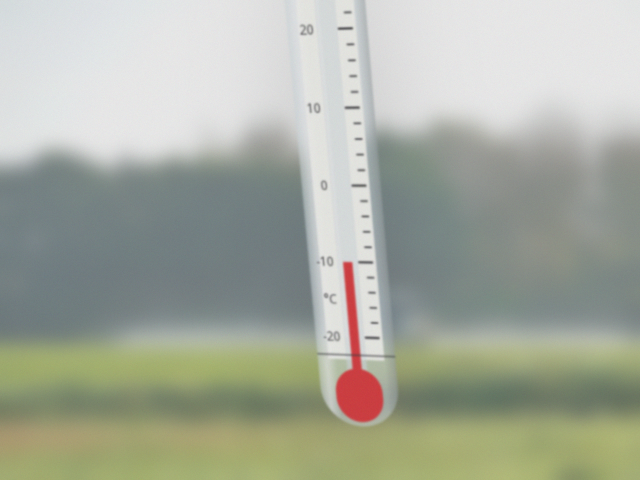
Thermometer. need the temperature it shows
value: -10 °C
